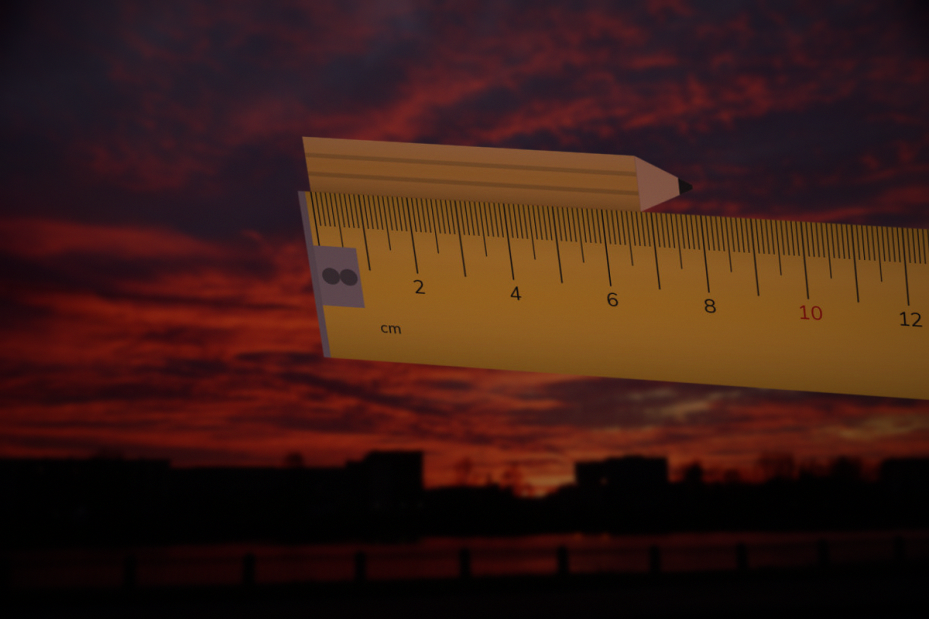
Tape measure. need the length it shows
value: 7.9 cm
